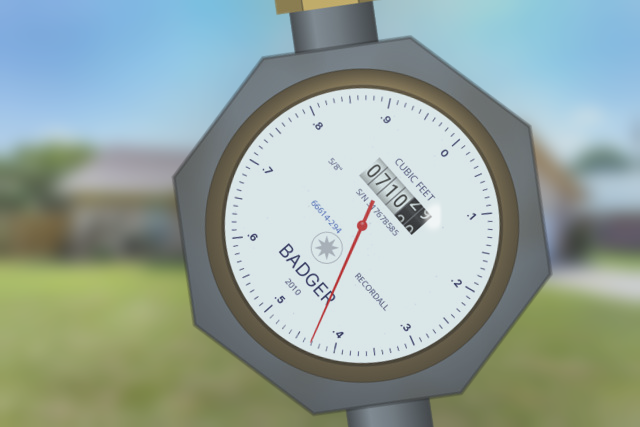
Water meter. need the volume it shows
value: 71029.43 ft³
